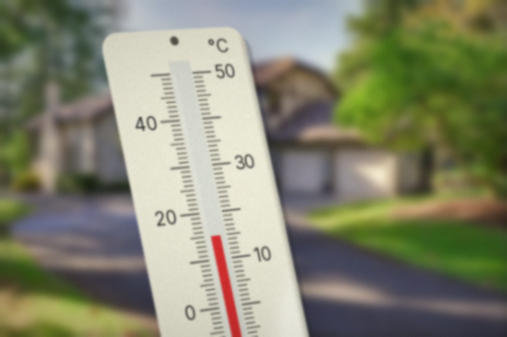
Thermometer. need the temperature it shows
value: 15 °C
